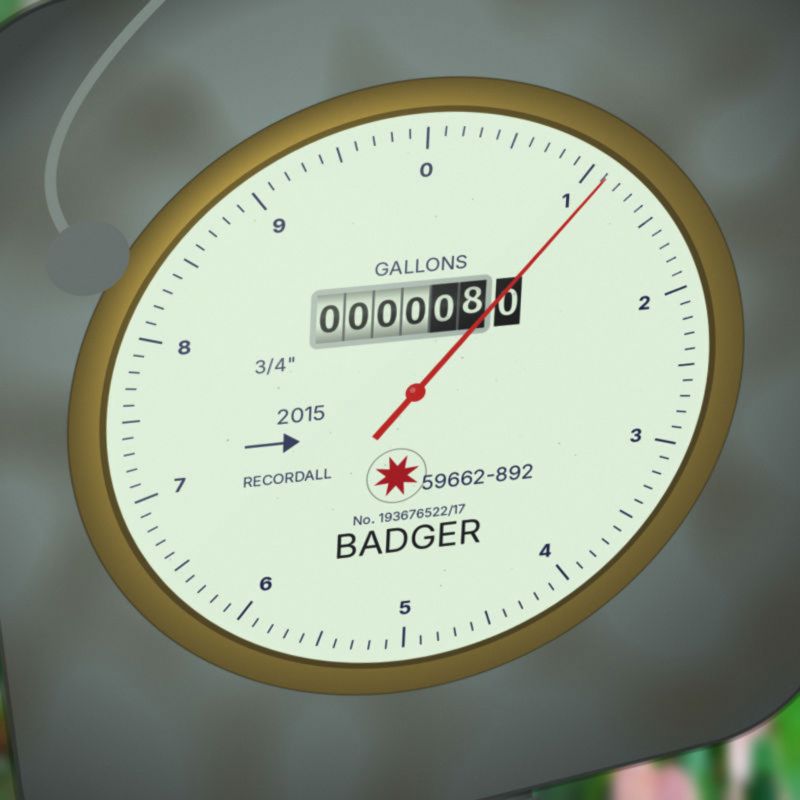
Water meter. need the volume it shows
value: 81.1 gal
